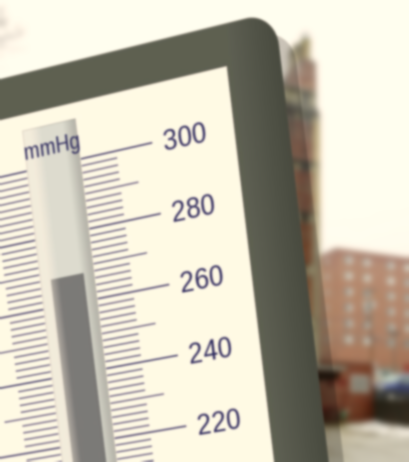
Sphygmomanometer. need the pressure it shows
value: 268 mmHg
